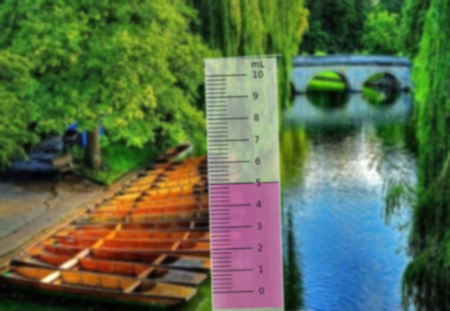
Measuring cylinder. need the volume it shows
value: 5 mL
